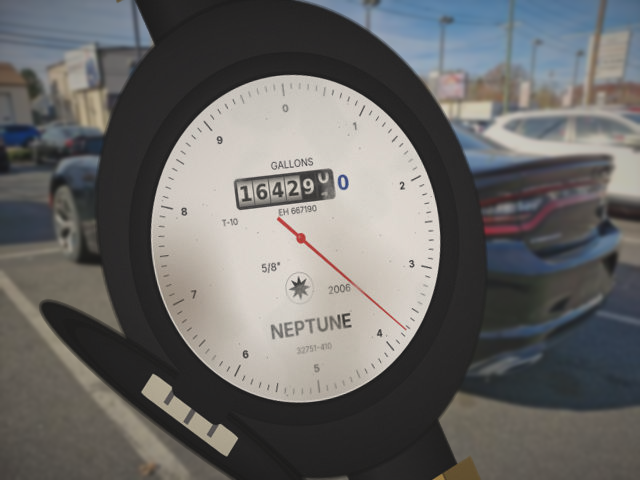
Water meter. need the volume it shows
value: 1642903.7 gal
